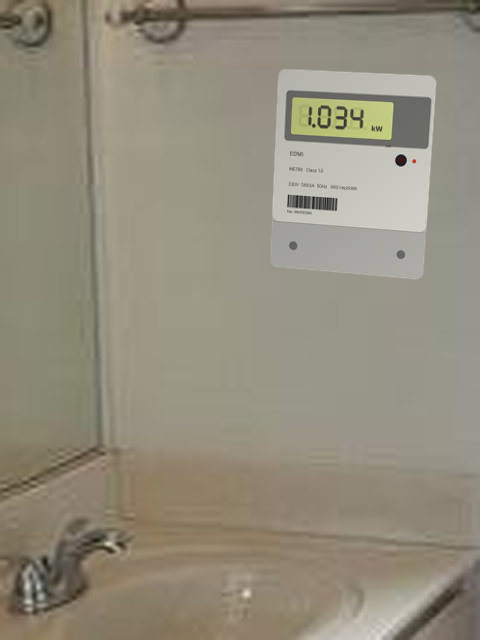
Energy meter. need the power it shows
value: 1.034 kW
